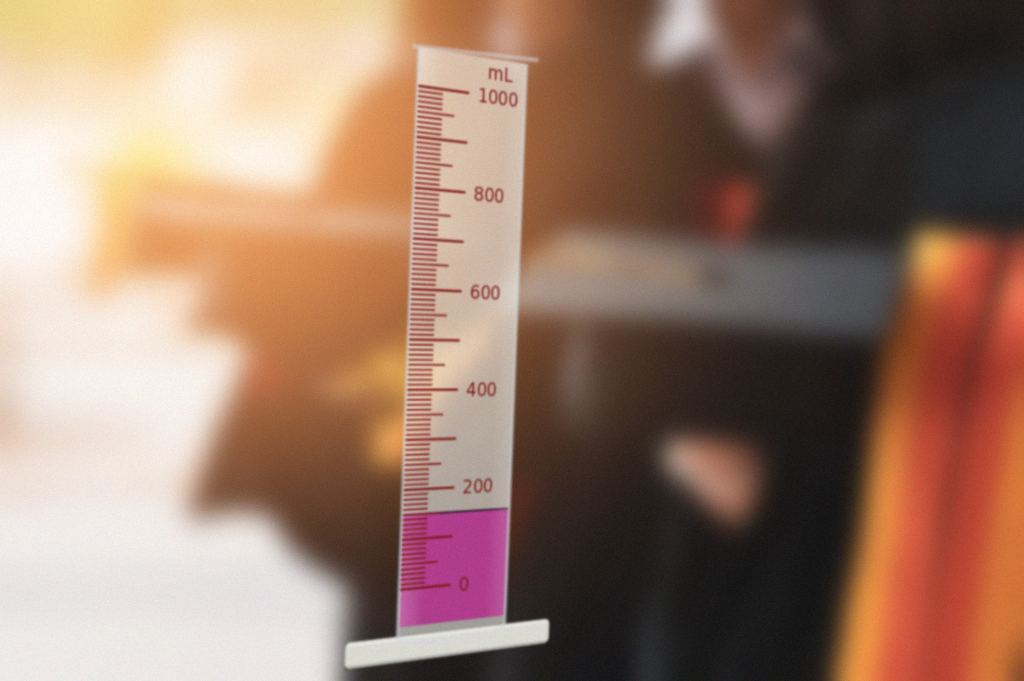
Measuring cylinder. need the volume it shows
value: 150 mL
